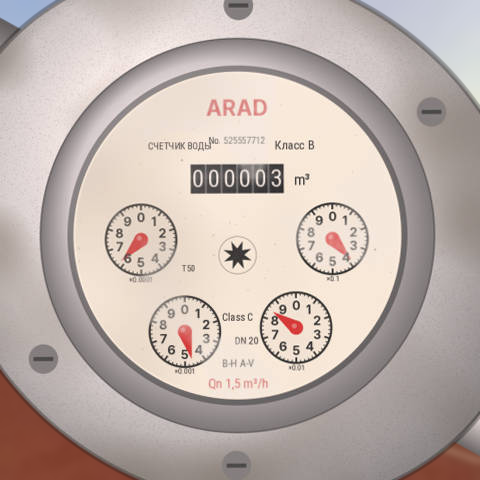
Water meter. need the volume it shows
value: 3.3846 m³
